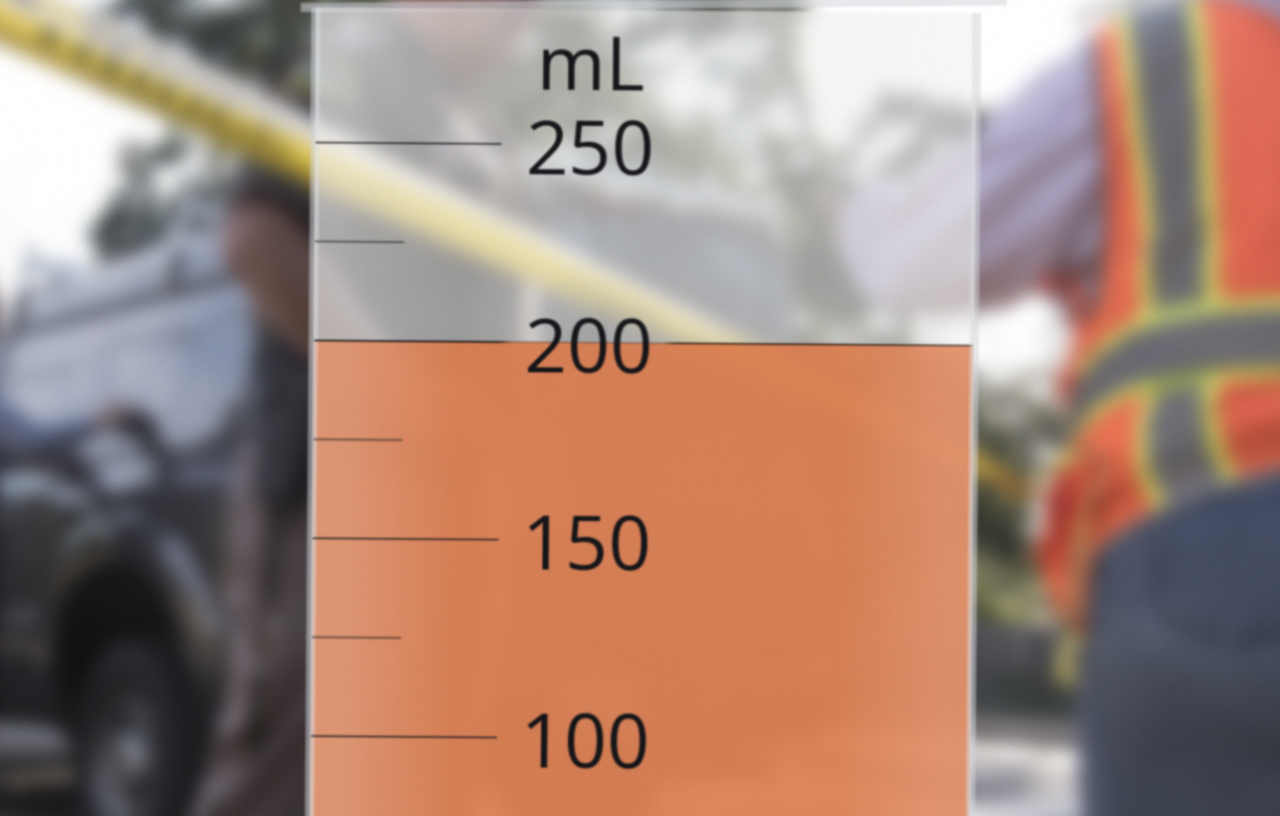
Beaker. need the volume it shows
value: 200 mL
